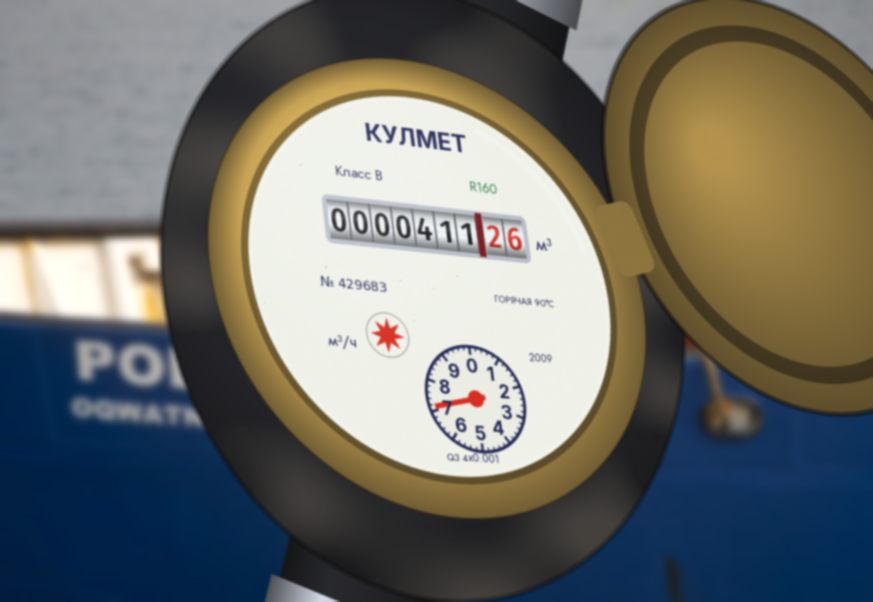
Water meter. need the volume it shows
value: 411.267 m³
